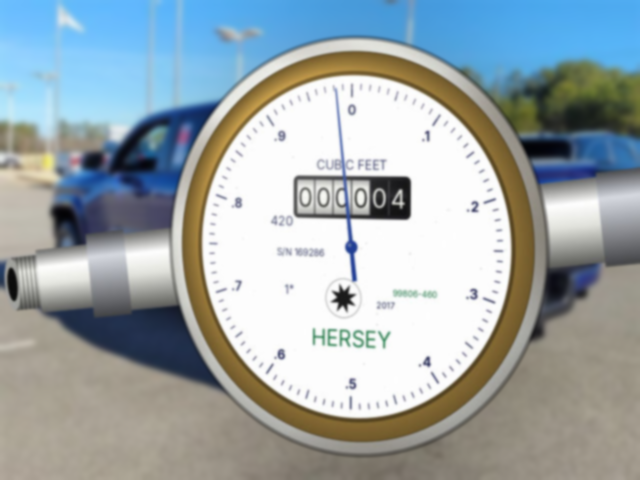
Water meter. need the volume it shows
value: 3.98 ft³
